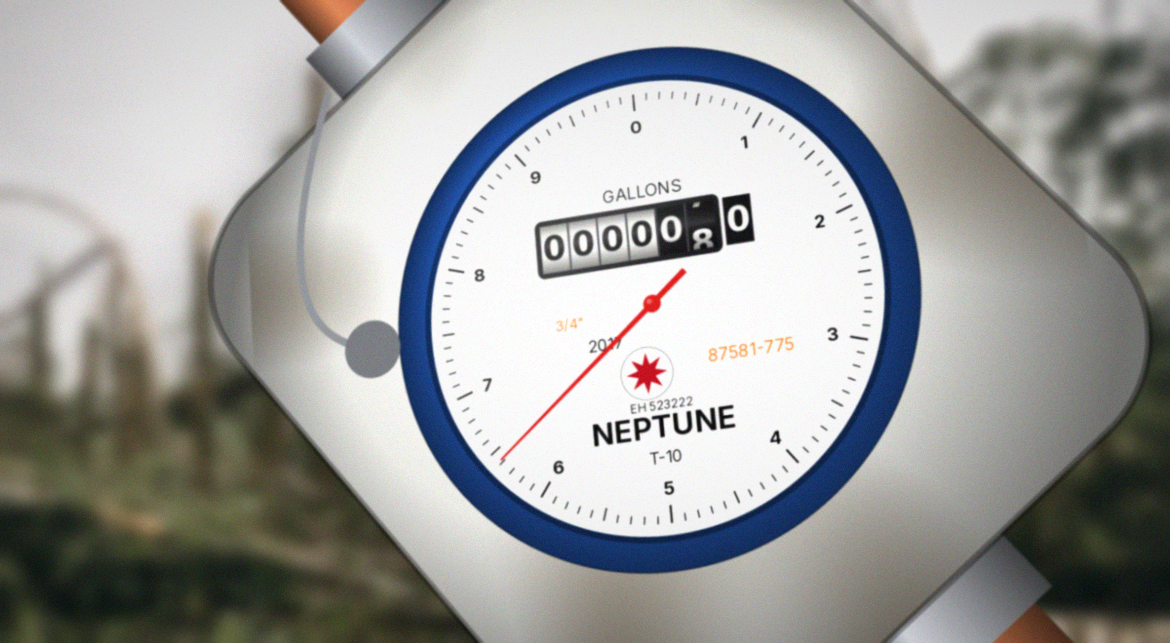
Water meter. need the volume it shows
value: 76.4 gal
